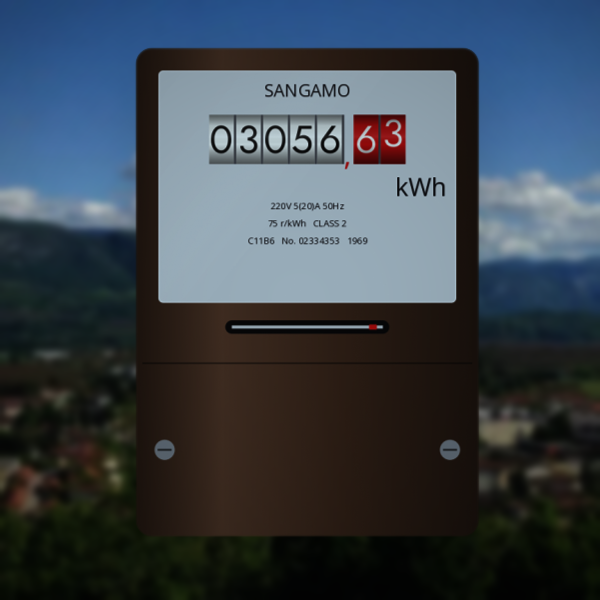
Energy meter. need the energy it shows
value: 3056.63 kWh
